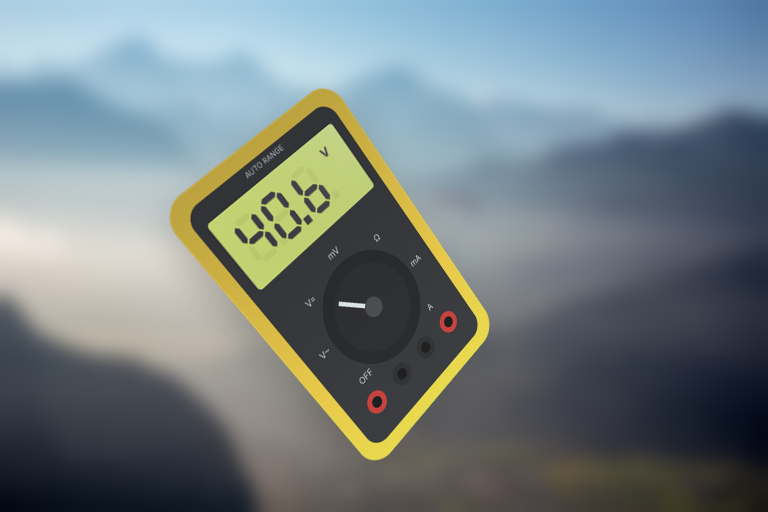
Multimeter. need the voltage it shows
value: 40.6 V
